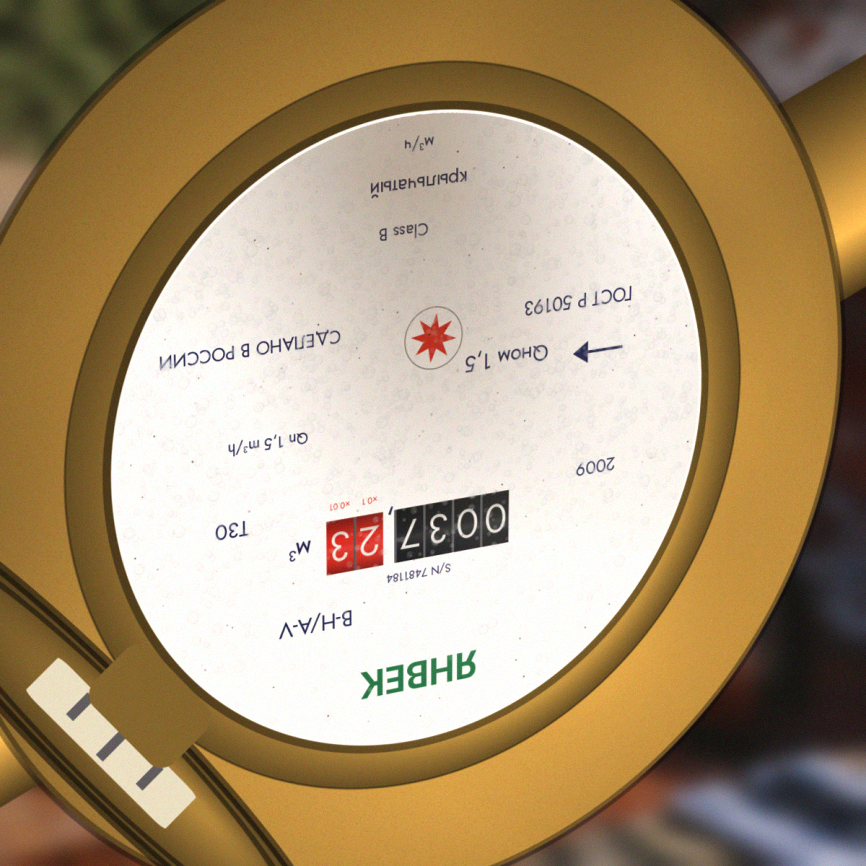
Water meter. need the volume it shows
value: 37.23 m³
